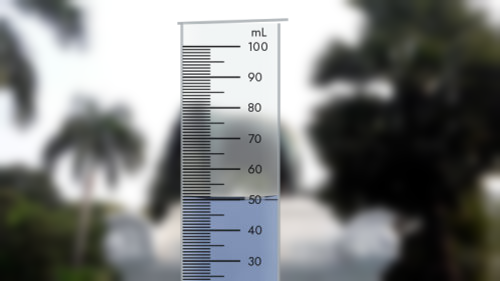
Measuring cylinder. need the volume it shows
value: 50 mL
